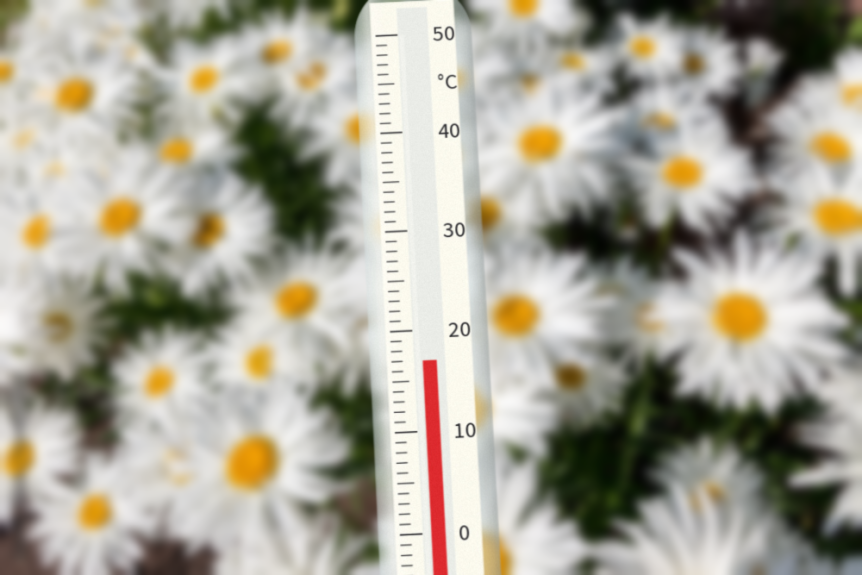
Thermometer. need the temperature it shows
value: 17 °C
